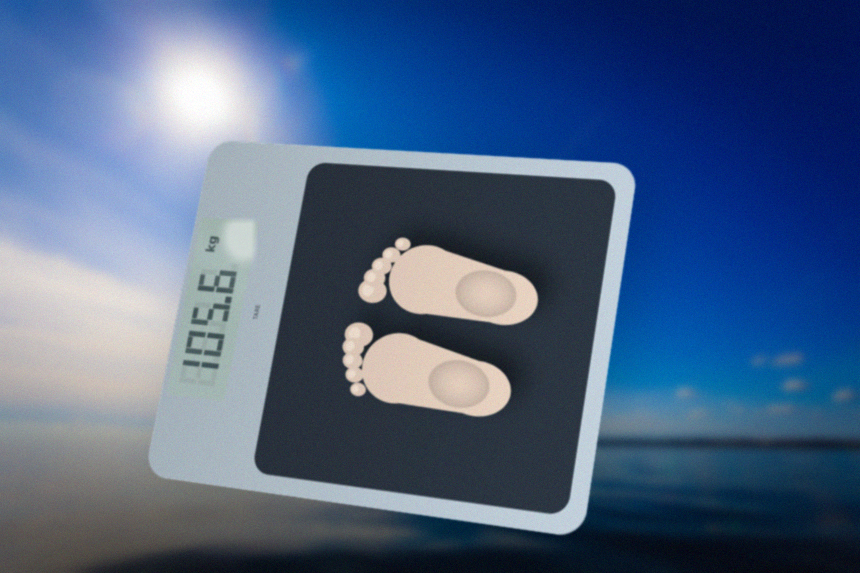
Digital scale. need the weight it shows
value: 105.6 kg
